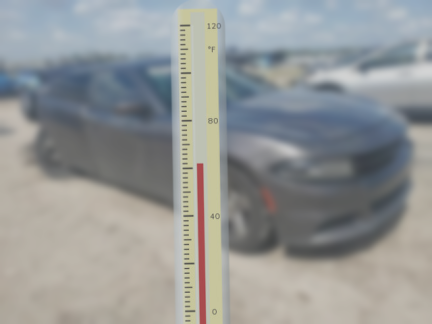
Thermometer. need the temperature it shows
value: 62 °F
